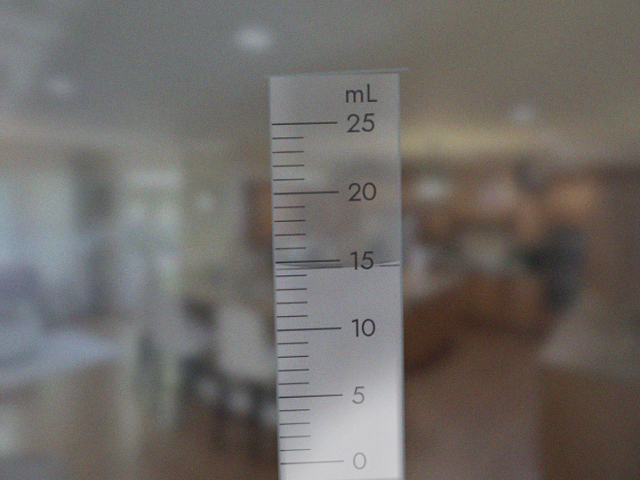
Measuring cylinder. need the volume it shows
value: 14.5 mL
